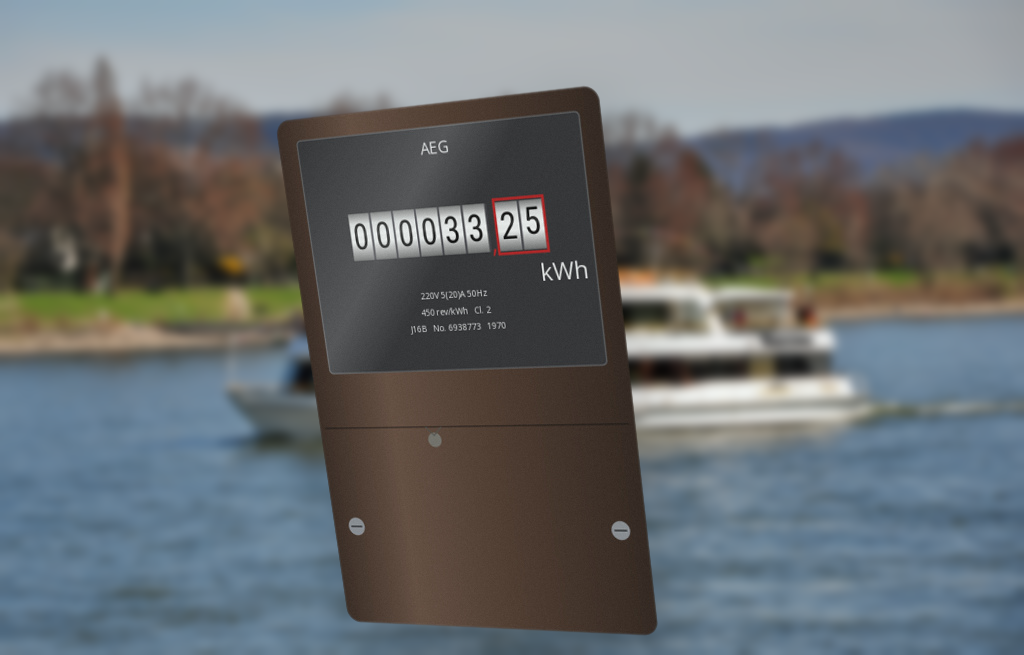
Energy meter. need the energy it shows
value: 33.25 kWh
